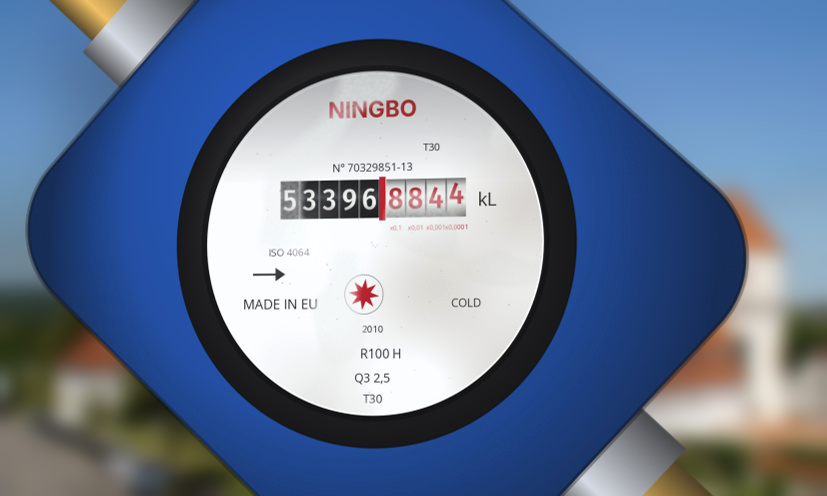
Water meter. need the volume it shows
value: 53396.8844 kL
